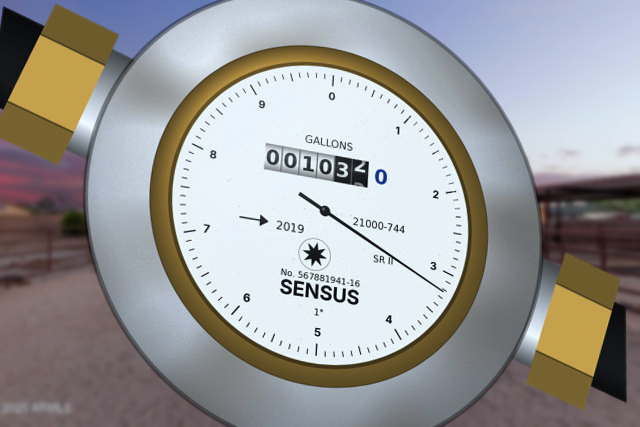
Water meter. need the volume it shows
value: 10323.2 gal
